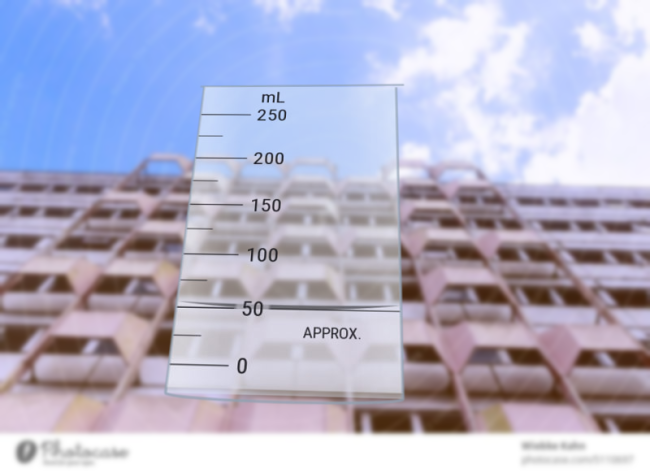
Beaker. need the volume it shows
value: 50 mL
